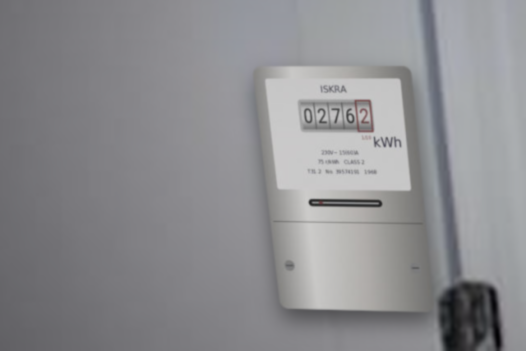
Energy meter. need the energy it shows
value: 276.2 kWh
